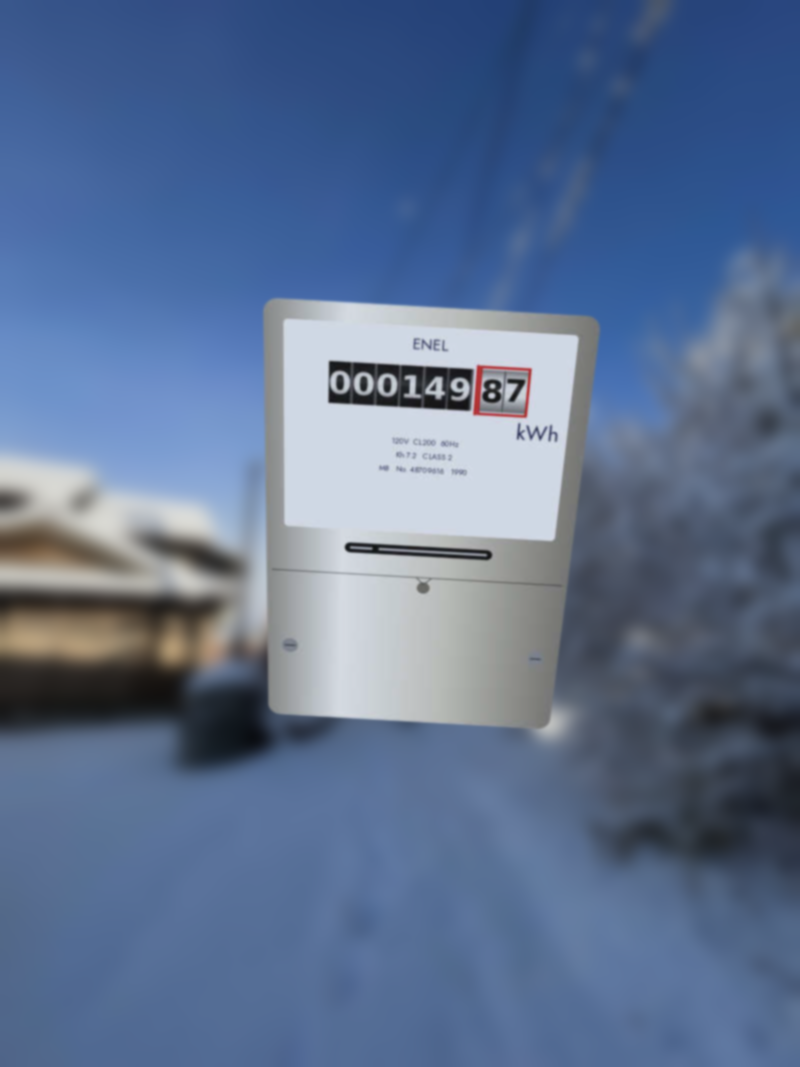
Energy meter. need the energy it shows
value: 149.87 kWh
